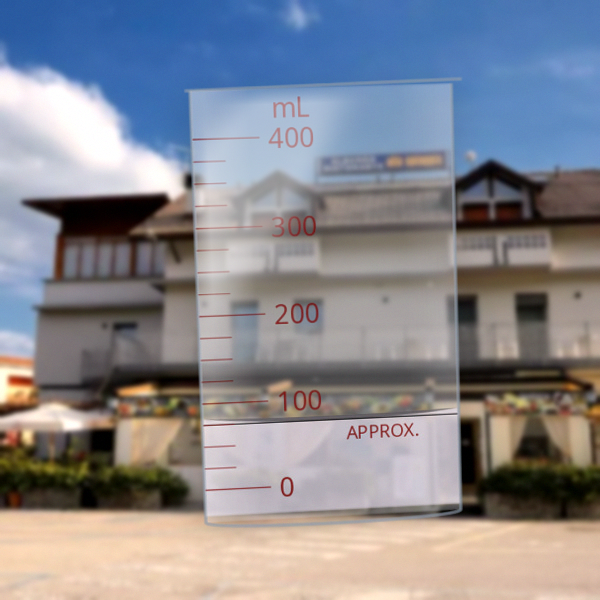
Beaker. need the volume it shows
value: 75 mL
